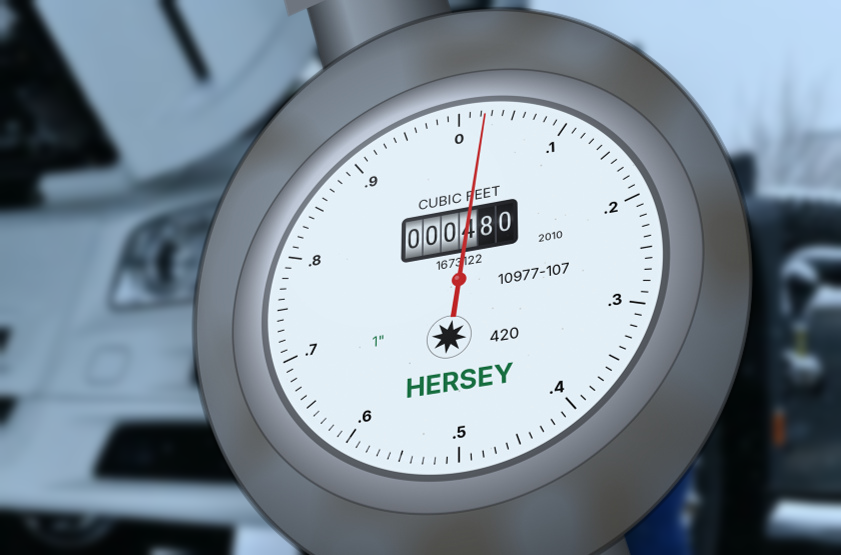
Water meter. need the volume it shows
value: 480.02 ft³
